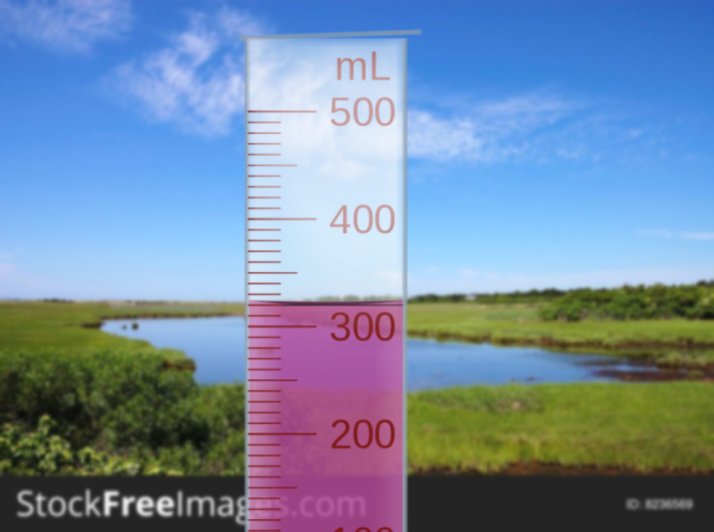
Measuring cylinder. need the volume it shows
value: 320 mL
